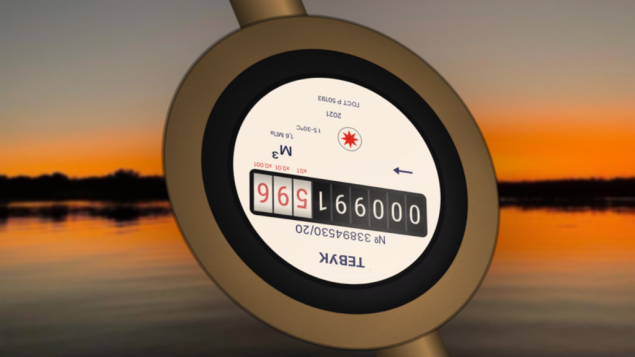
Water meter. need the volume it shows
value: 991.596 m³
